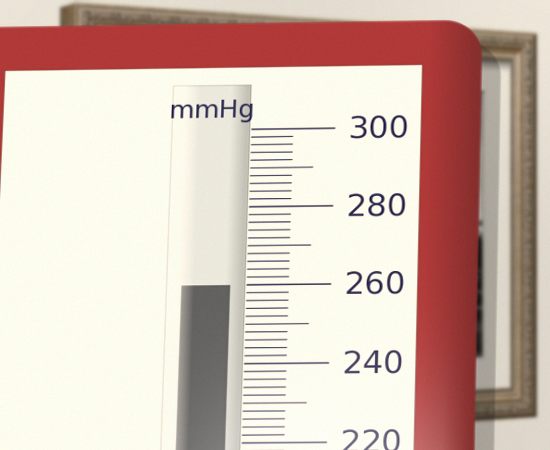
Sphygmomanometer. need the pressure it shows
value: 260 mmHg
